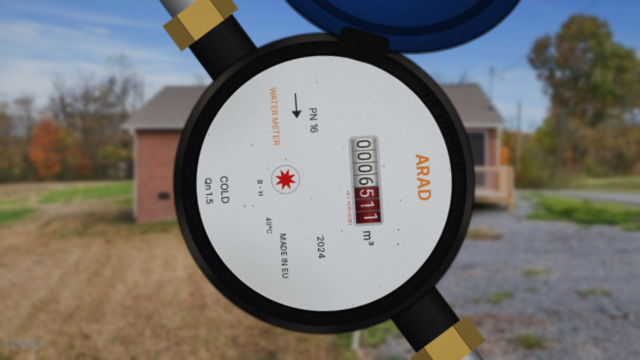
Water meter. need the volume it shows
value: 6.511 m³
